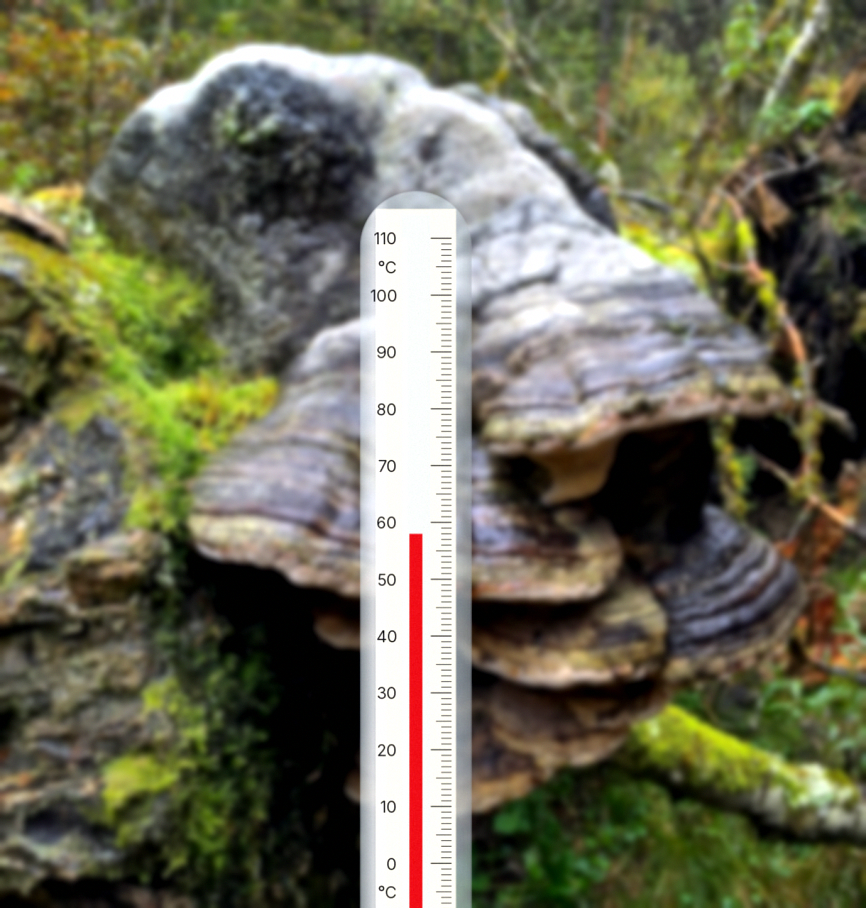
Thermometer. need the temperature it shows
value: 58 °C
